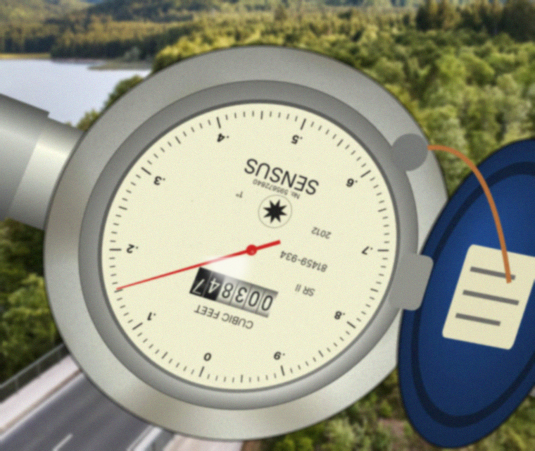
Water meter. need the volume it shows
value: 3847.15 ft³
